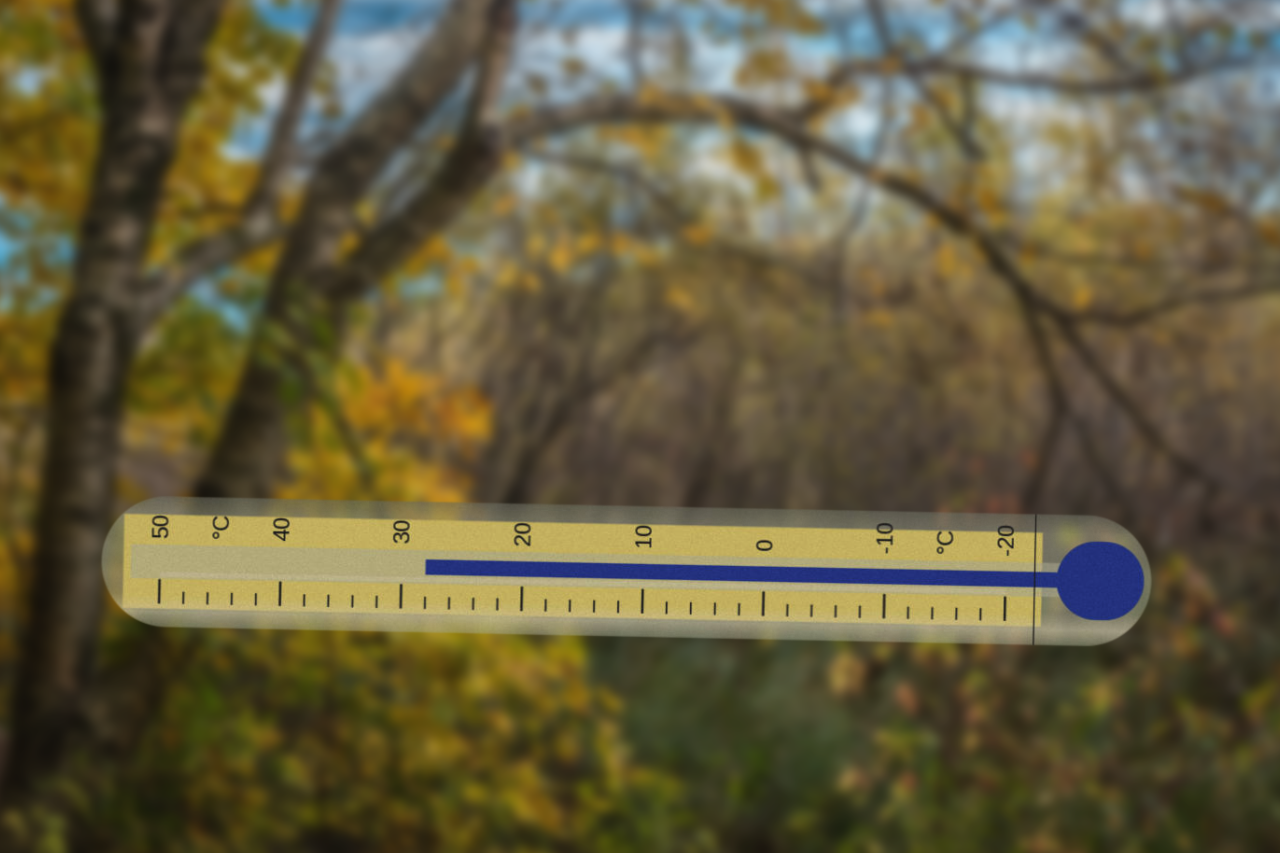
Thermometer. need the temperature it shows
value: 28 °C
